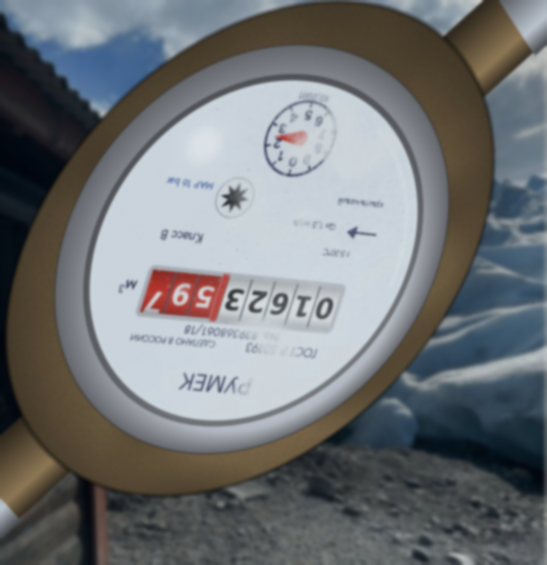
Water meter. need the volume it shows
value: 1623.5972 m³
